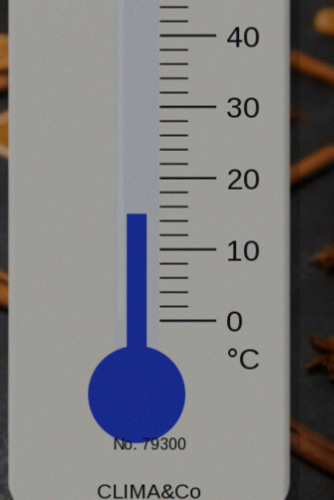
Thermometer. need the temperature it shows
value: 15 °C
